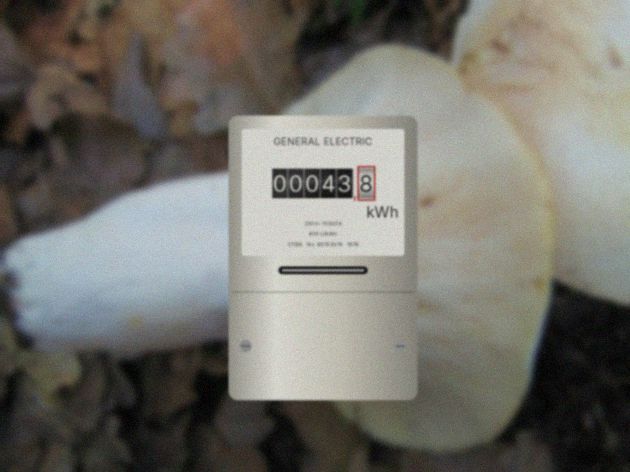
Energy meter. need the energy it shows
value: 43.8 kWh
